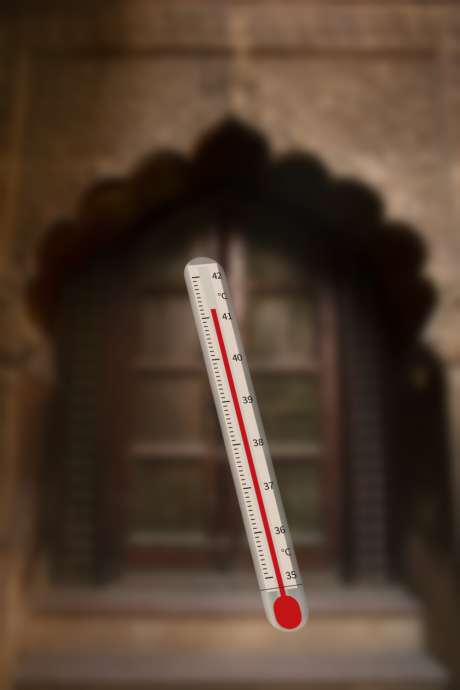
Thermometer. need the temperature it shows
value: 41.2 °C
